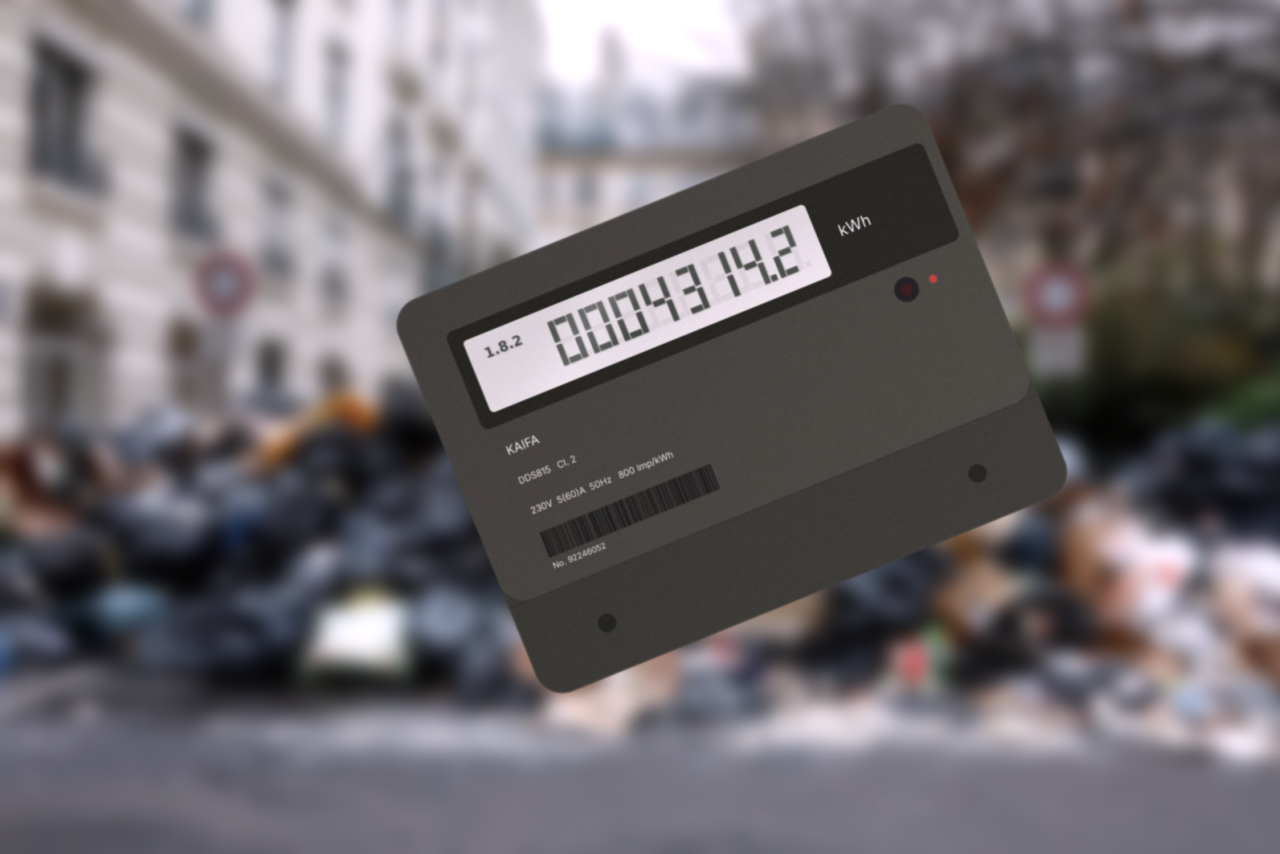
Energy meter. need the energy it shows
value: 4314.2 kWh
